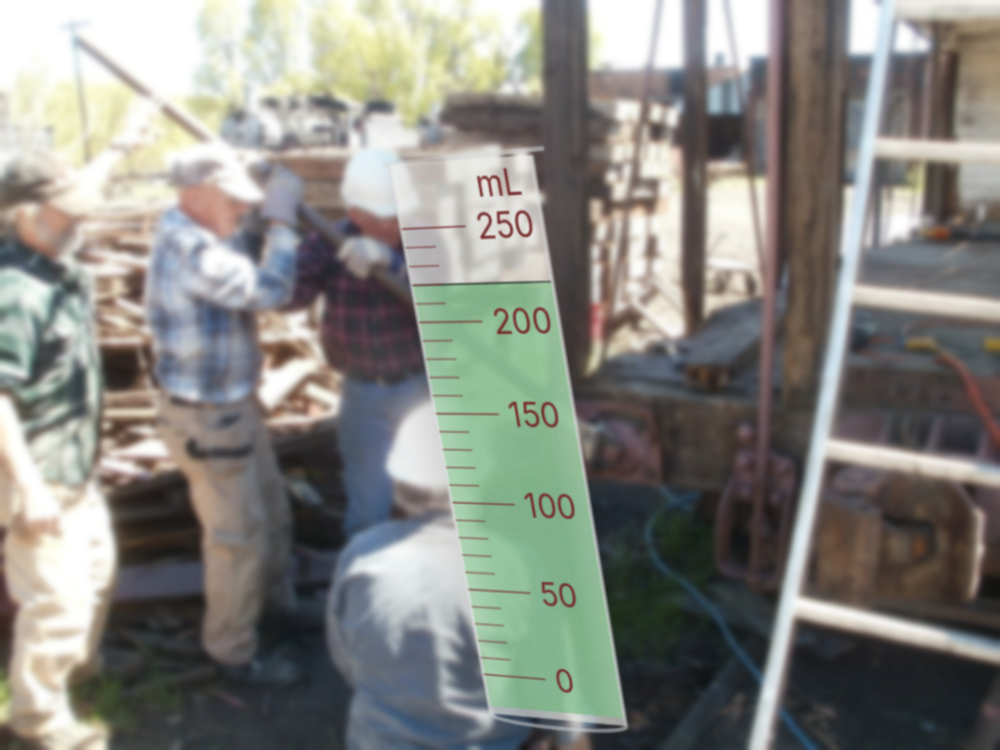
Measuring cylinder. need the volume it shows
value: 220 mL
